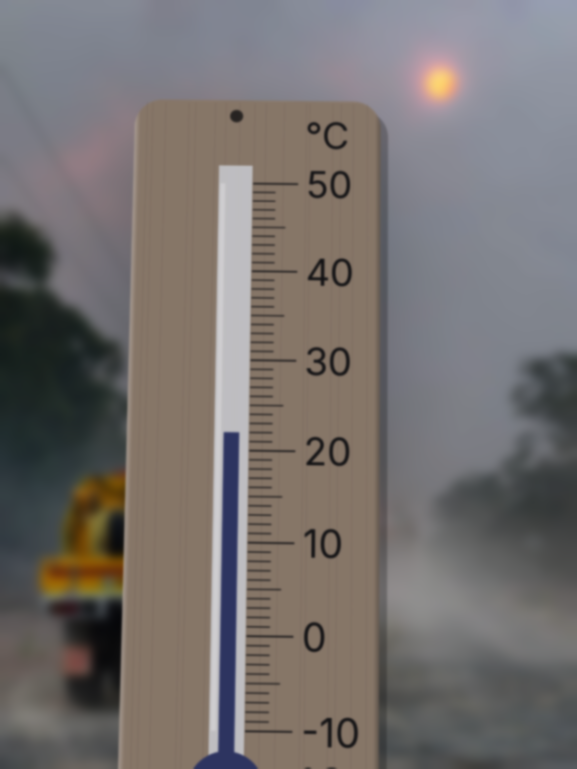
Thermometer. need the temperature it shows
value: 22 °C
